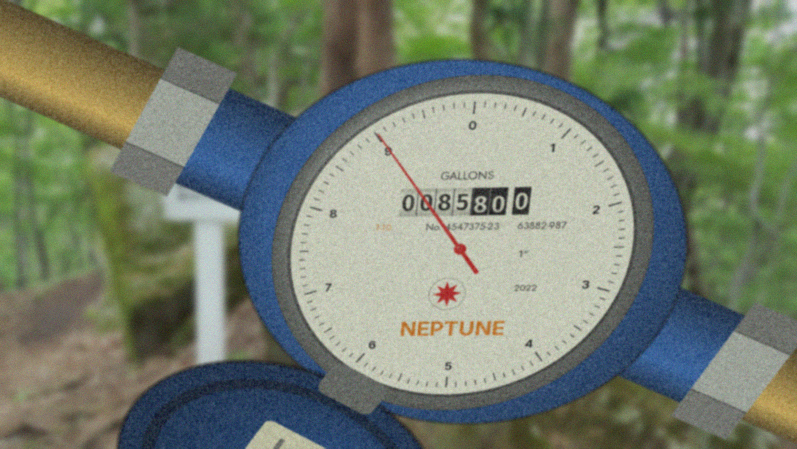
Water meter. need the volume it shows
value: 85799.0 gal
